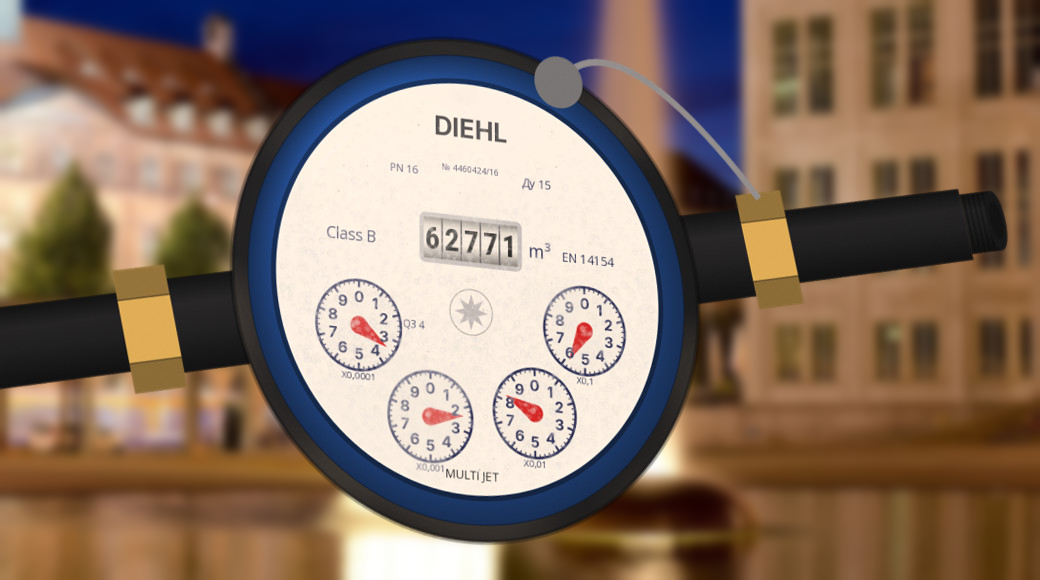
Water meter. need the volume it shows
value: 62771.5823 m³
